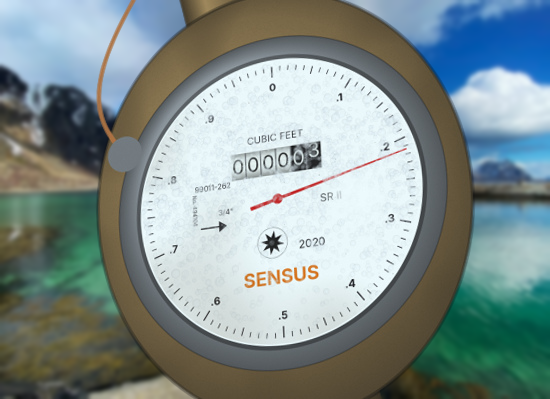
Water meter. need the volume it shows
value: 3.21 ft³
